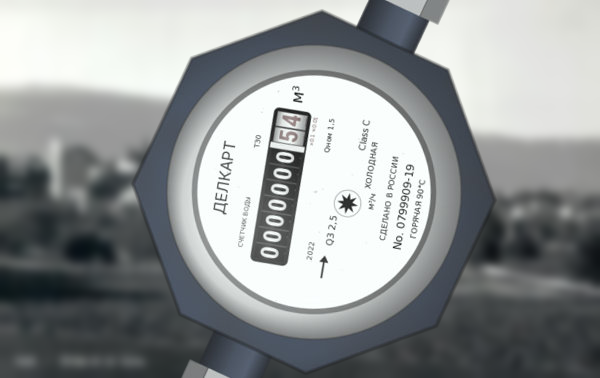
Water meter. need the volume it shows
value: 0.54 m³
